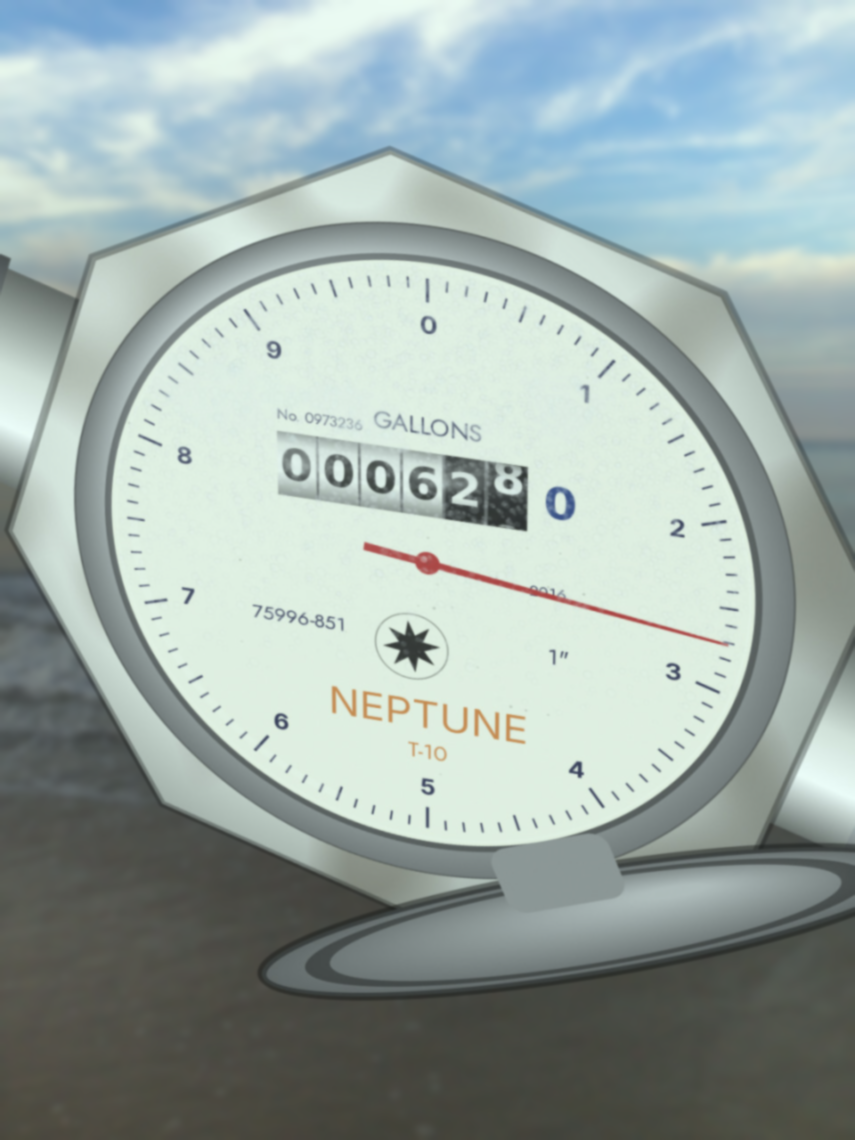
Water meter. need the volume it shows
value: 6282.7 gal
